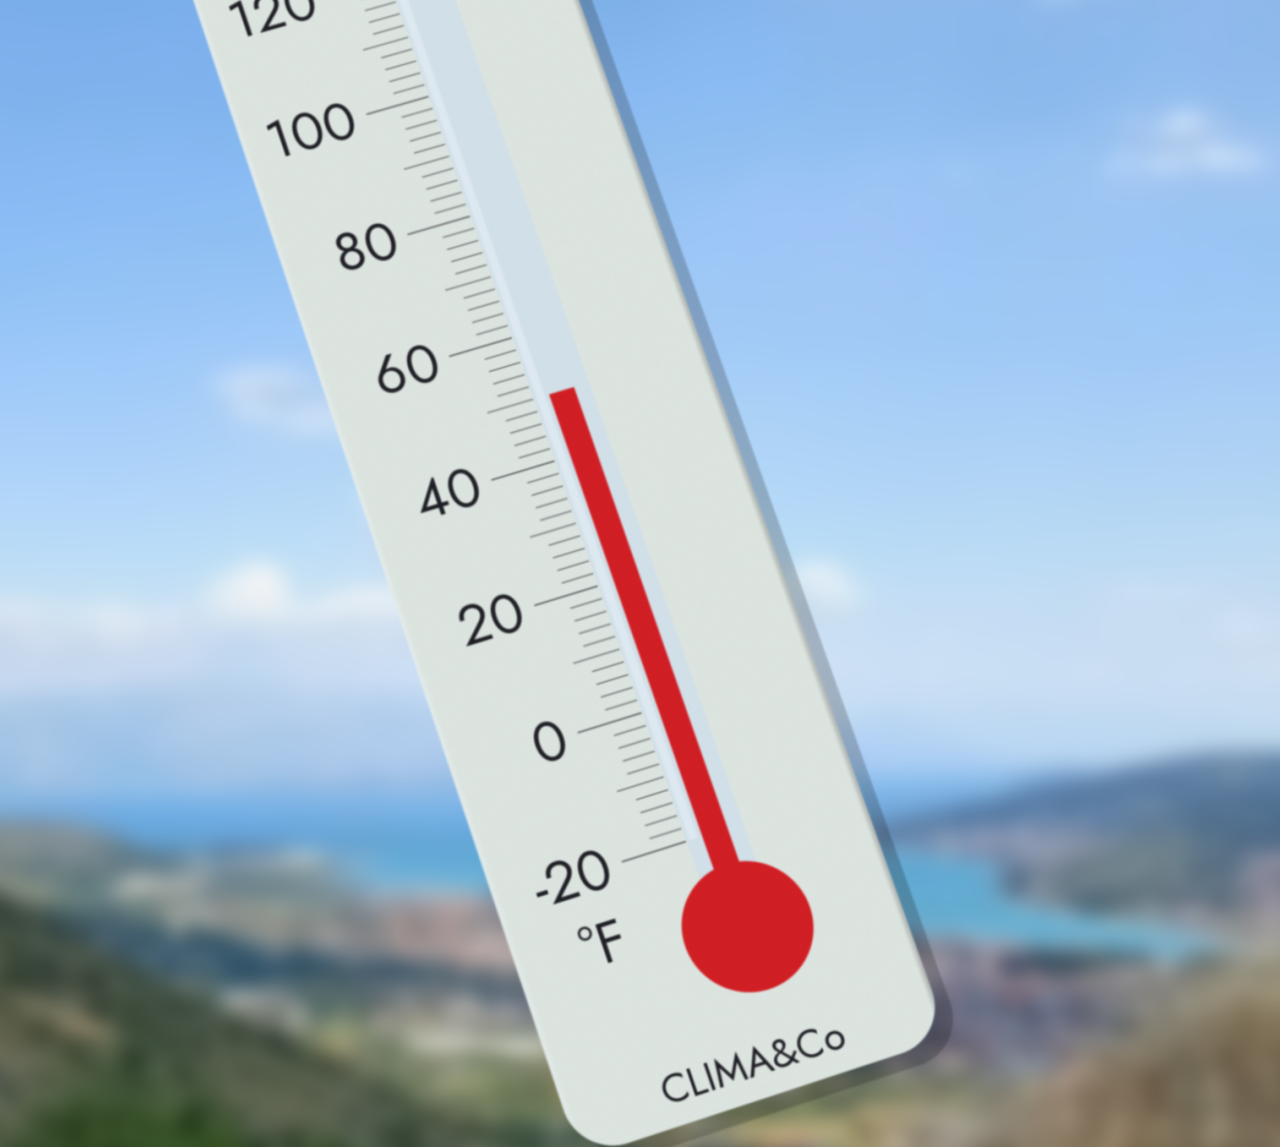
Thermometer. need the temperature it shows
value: 50 °F
